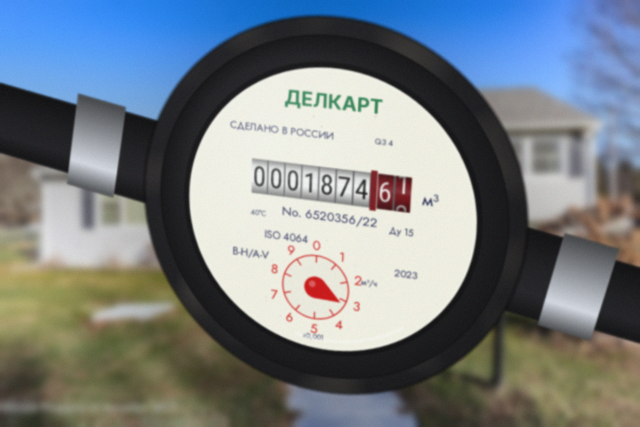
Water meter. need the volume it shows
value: 1874.613 m³
